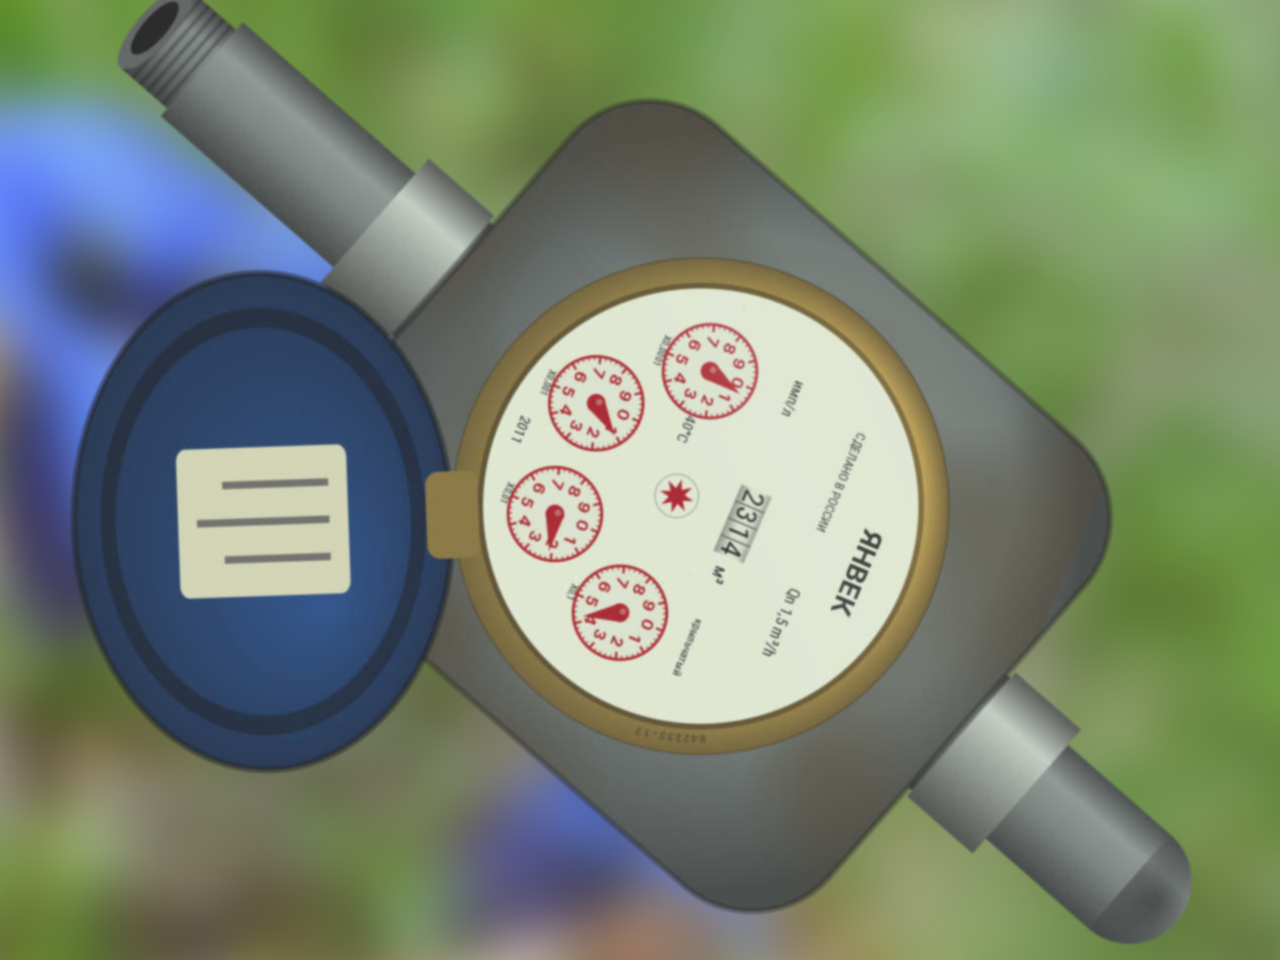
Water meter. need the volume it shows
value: 2314.4210 m³
